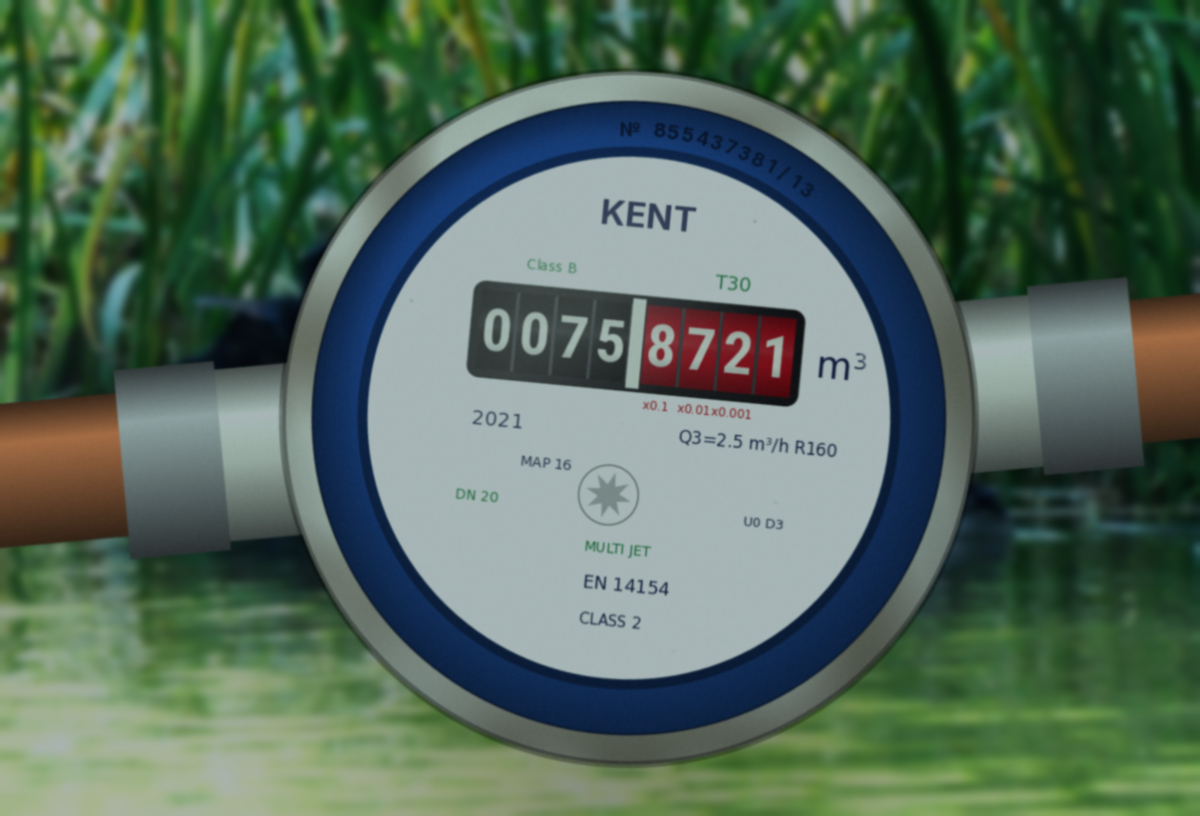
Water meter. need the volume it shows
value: 75.8721 m³
